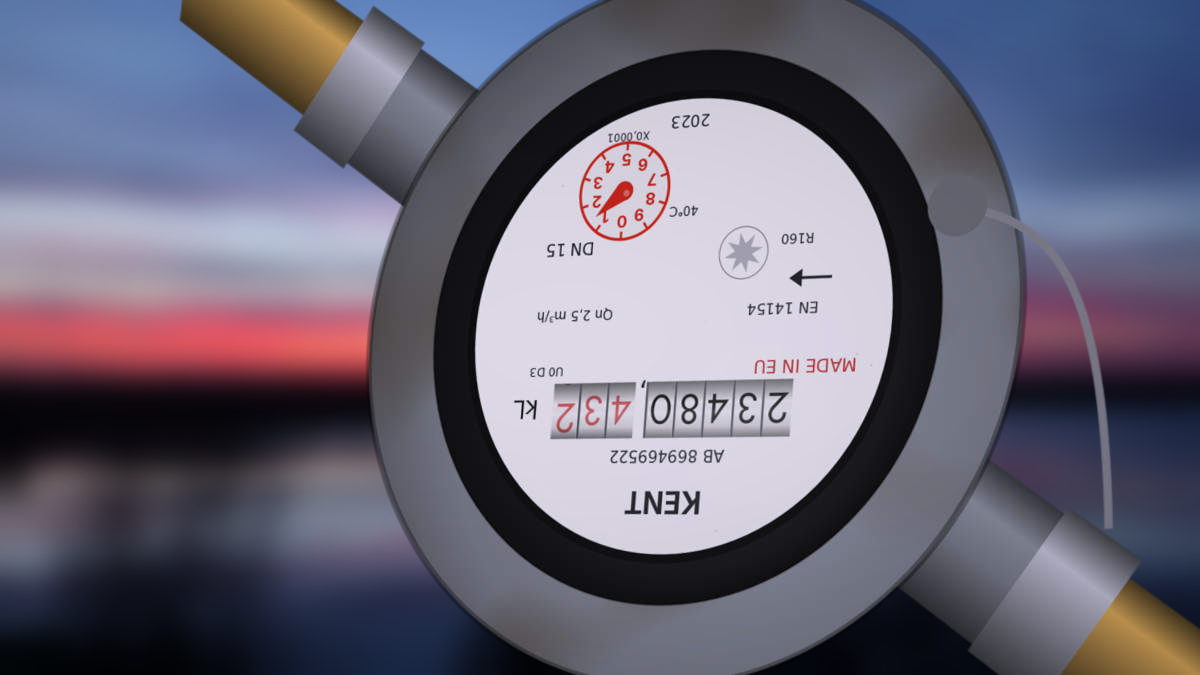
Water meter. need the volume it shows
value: 23480.4321 kL
